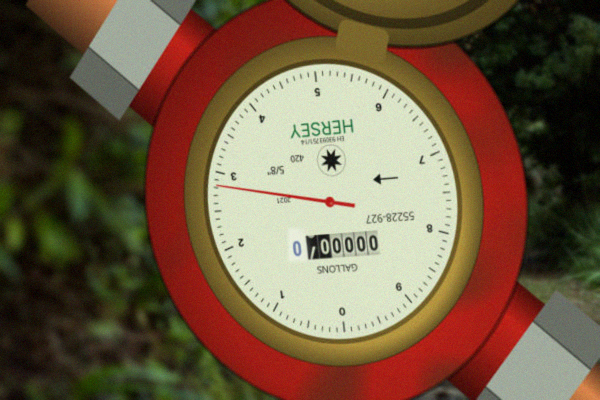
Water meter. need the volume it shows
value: 72.8 gal
